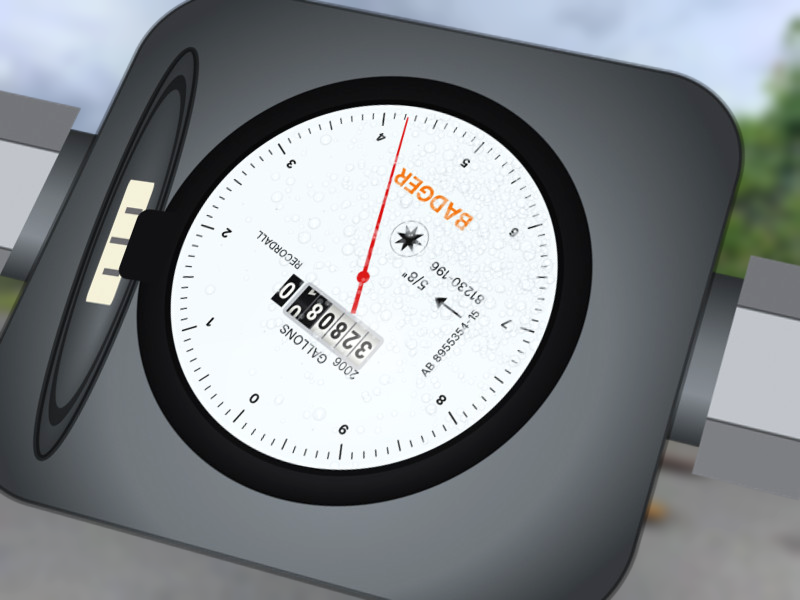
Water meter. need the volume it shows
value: 3280804.2 gal
